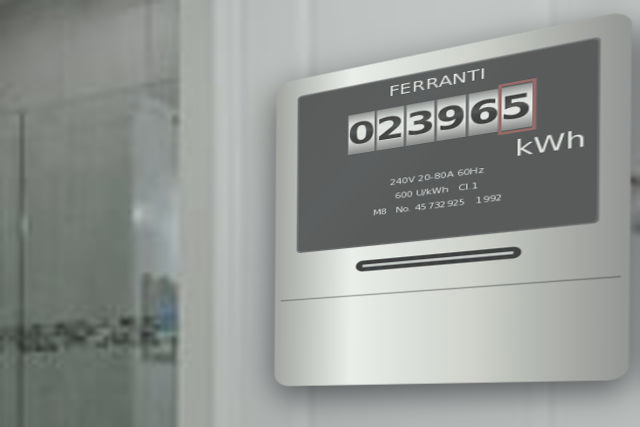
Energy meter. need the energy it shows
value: 2396.5 kWh
